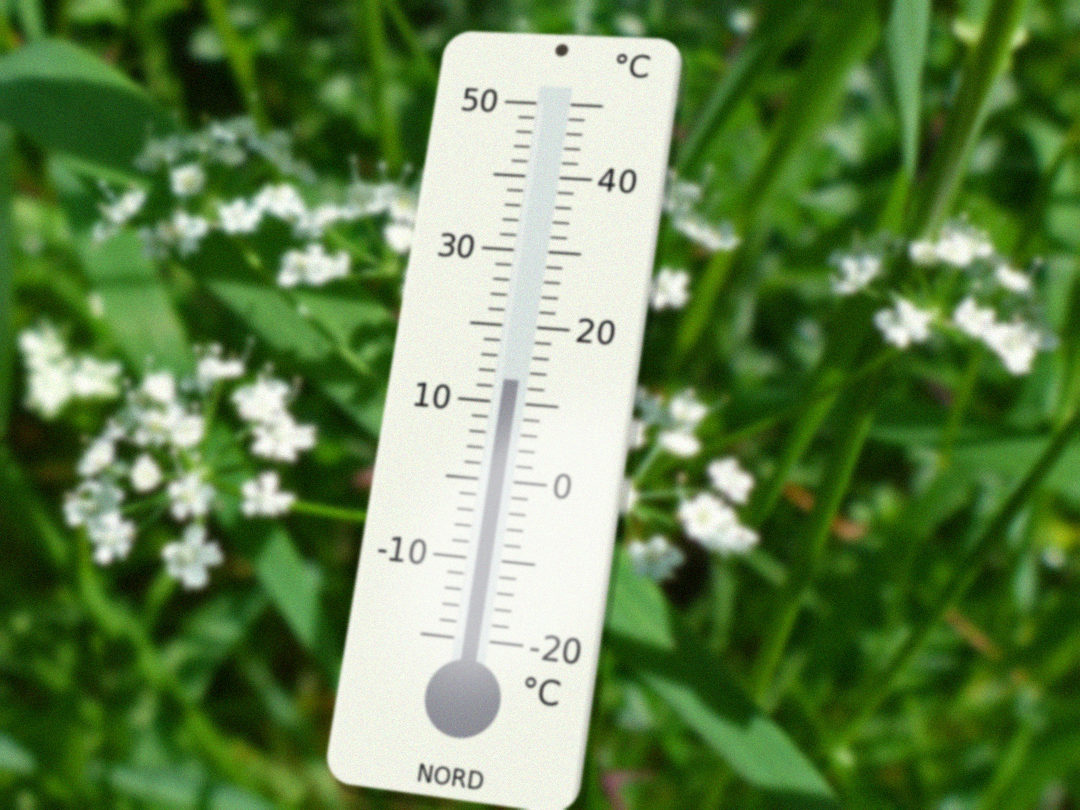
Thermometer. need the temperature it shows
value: 13 °C
